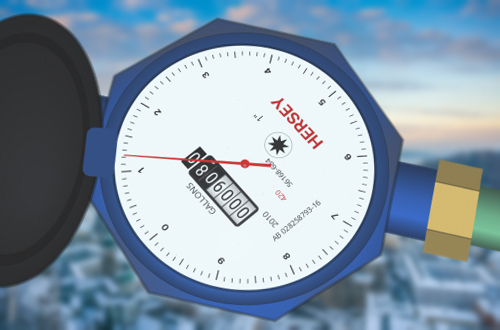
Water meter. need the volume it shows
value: 9081.2 gal
